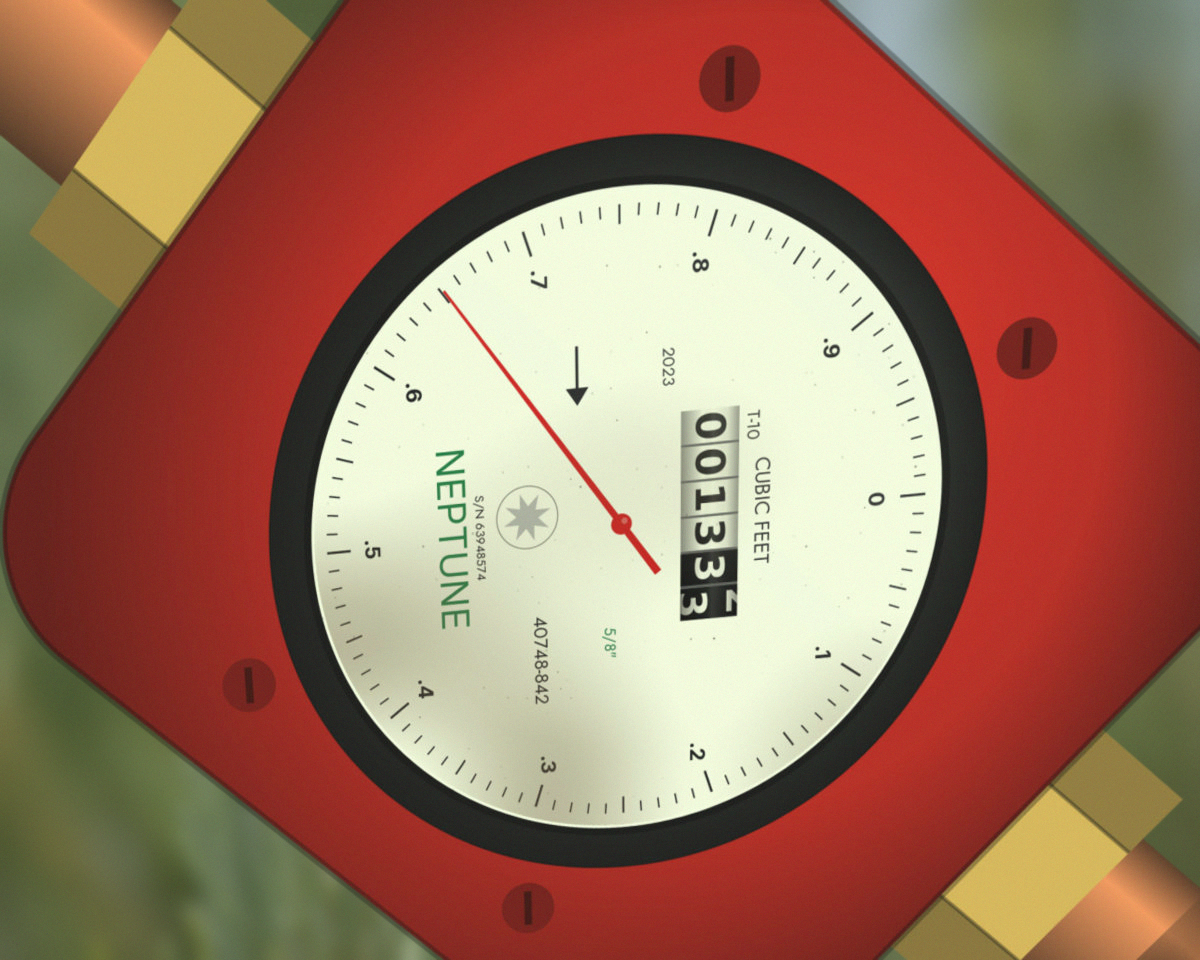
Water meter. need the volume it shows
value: 1332.65 ft³
